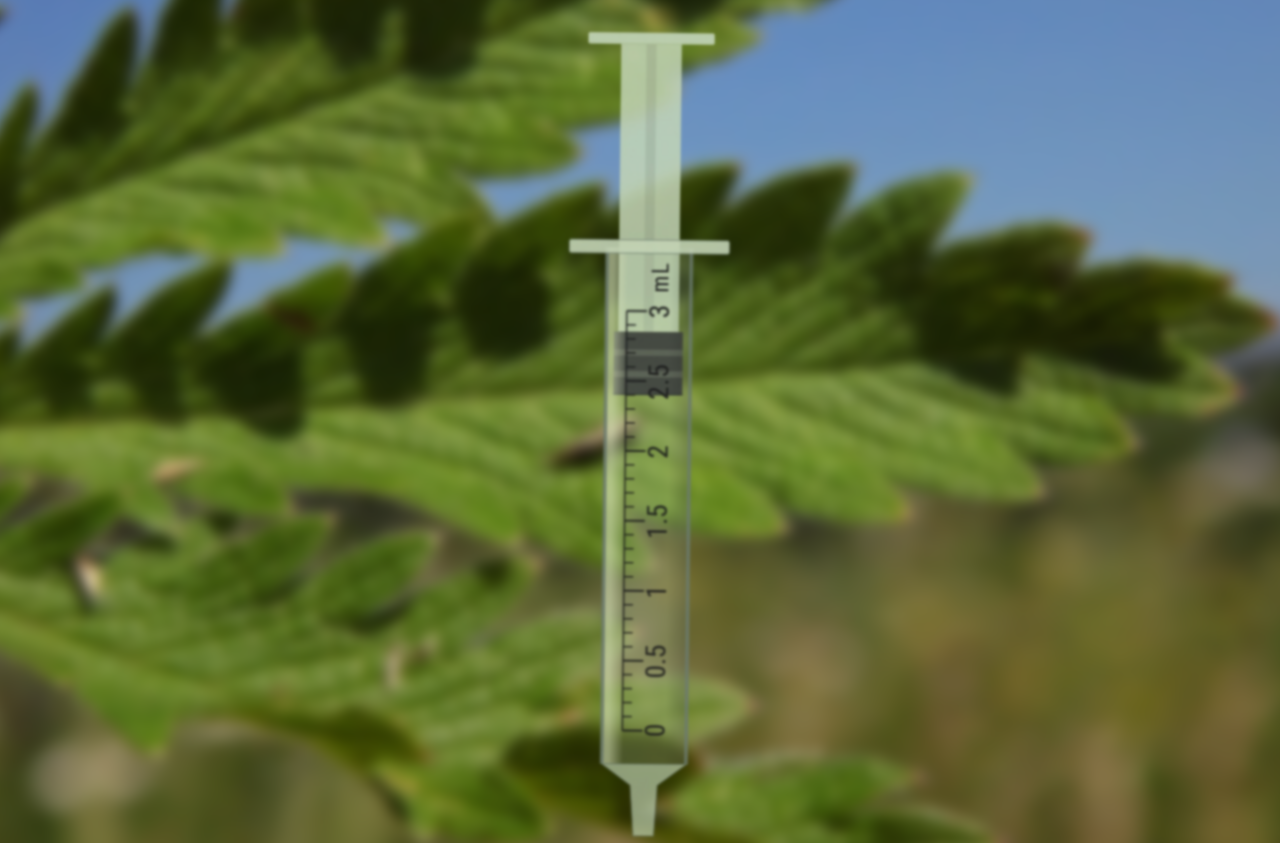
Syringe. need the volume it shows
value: 2.4 mL
